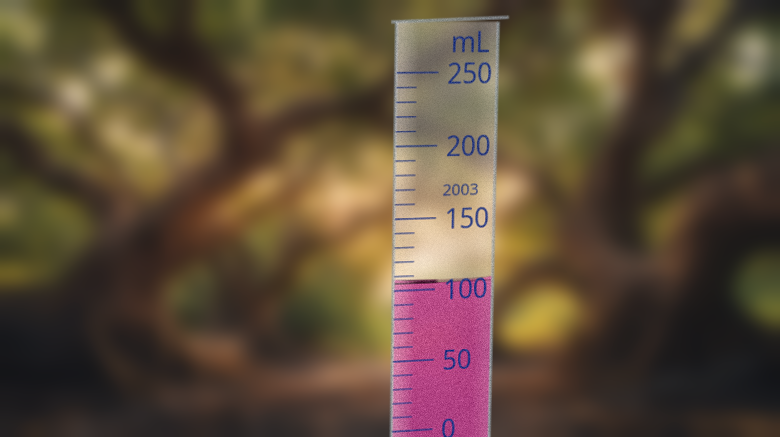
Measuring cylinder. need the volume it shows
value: 105 mL
